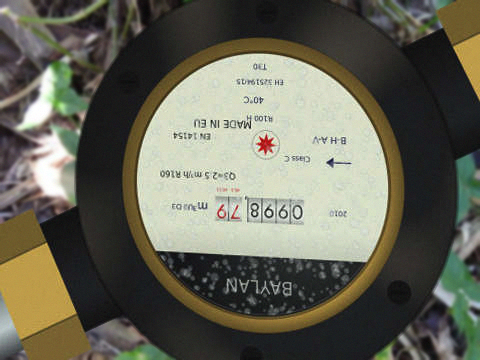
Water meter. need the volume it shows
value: 998.79 m³
